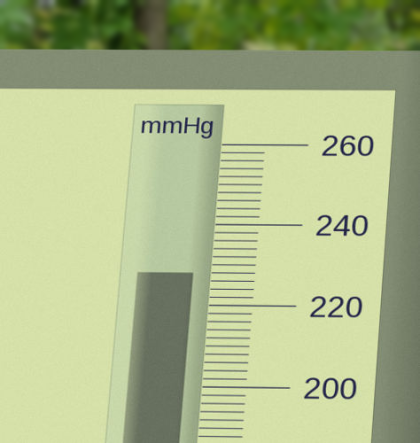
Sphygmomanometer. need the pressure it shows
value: 228 mmHg
